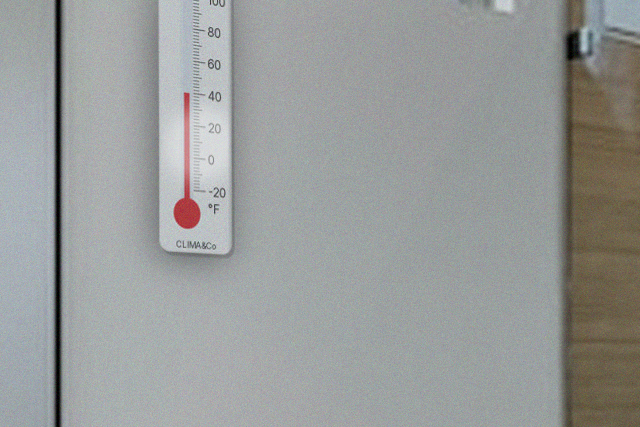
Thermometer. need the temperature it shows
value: 40 °F
